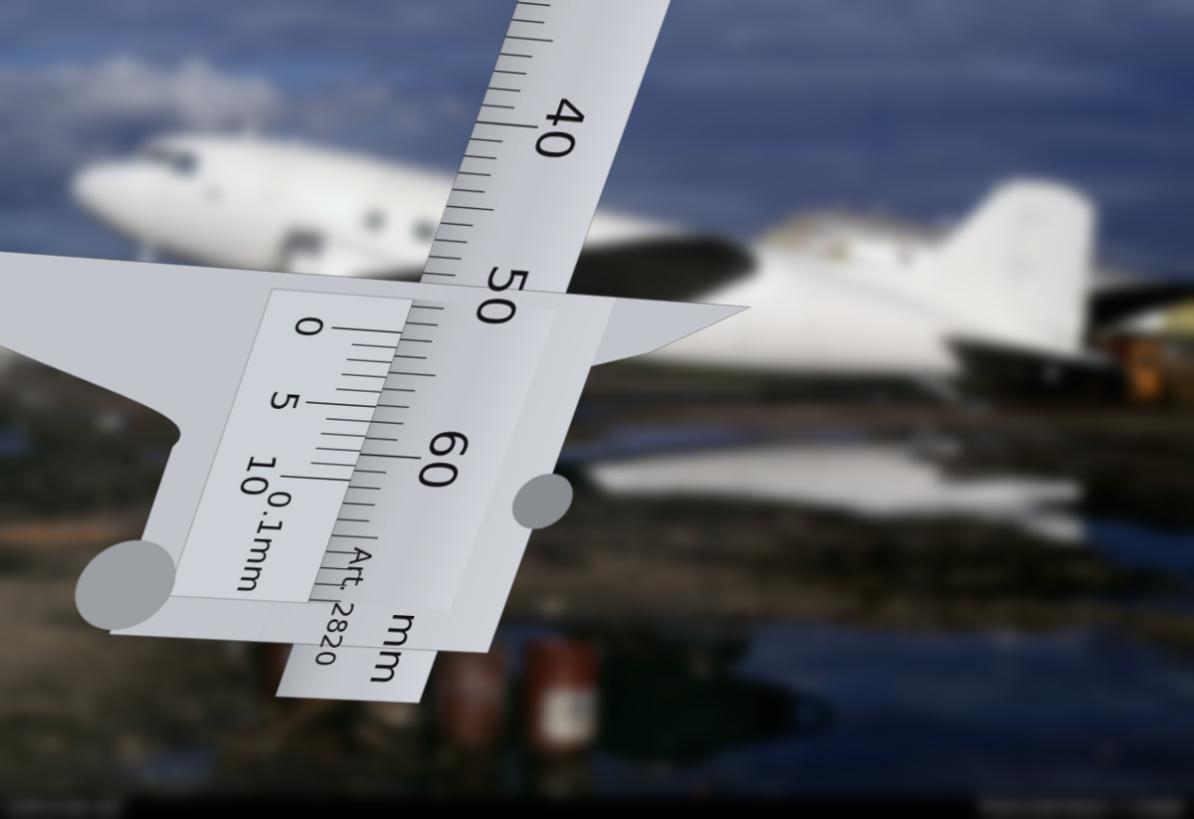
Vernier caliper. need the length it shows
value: 52.6 mm
